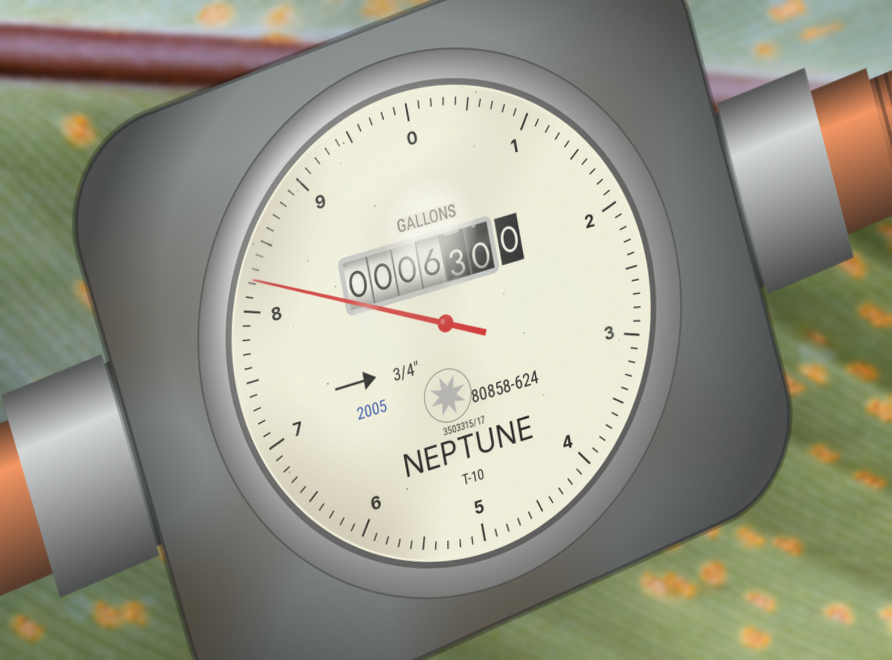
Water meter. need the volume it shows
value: 6298.2 gal
